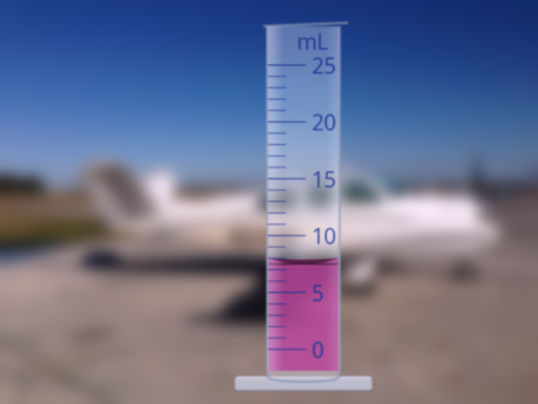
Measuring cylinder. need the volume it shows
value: 7.5 mL
